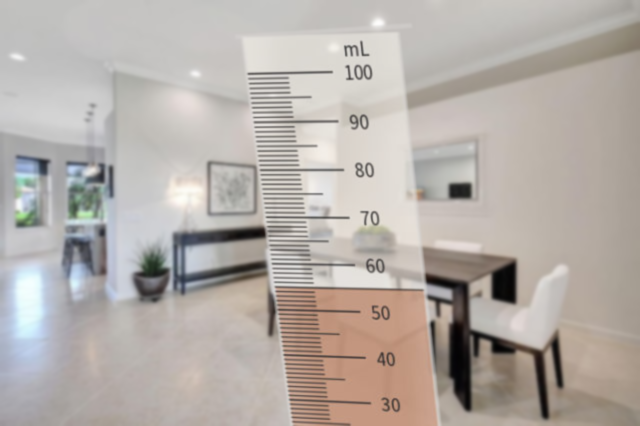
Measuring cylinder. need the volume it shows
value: 55 mL
